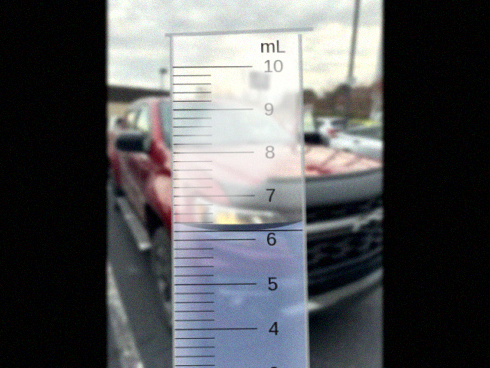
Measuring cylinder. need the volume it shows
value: 6.2 mL
